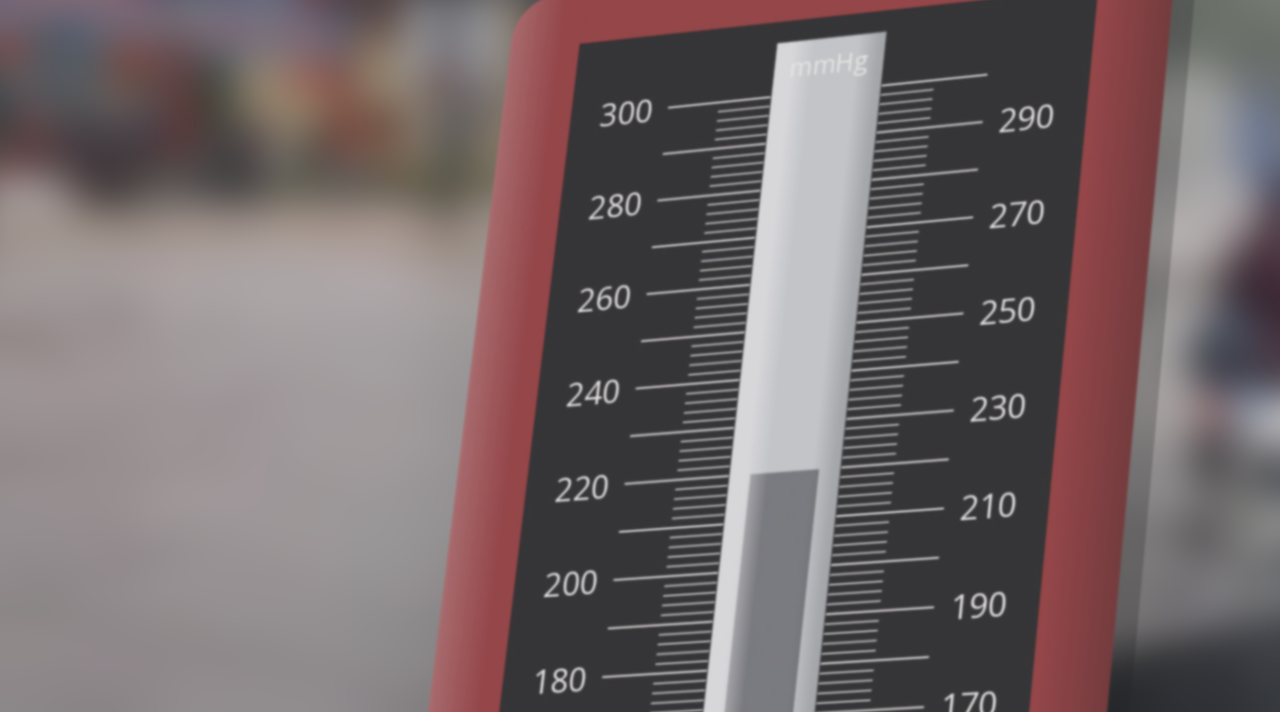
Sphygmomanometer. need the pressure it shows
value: 220 mmHg
